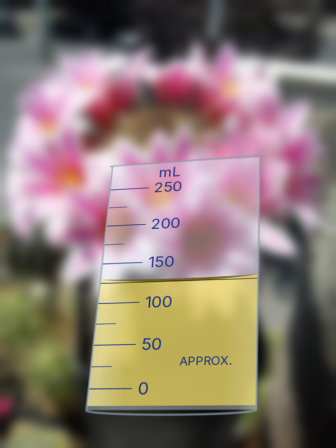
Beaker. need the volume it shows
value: 125 mL
